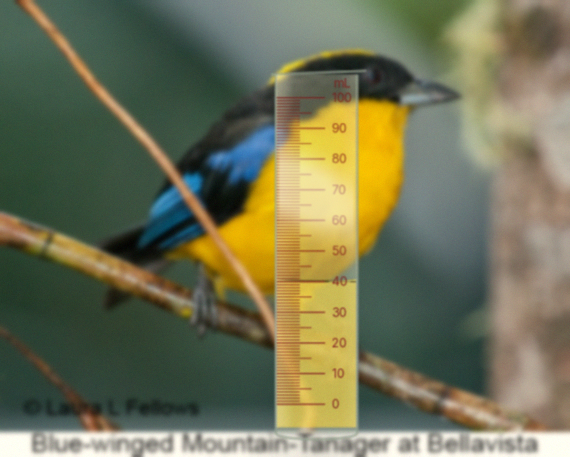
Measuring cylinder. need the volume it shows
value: 40 mL
